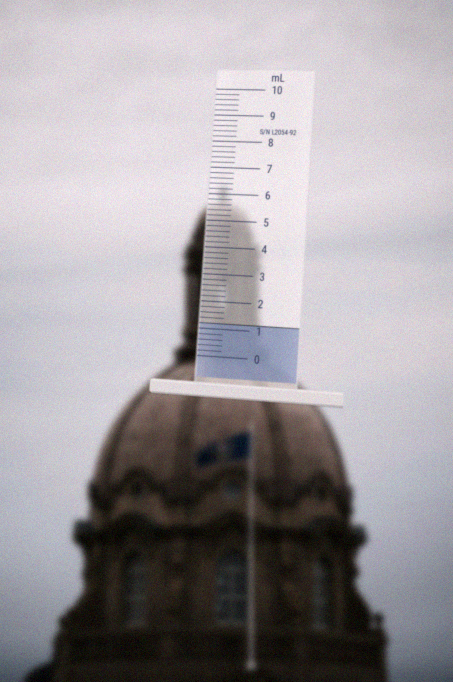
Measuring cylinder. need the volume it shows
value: 1.2 mL
